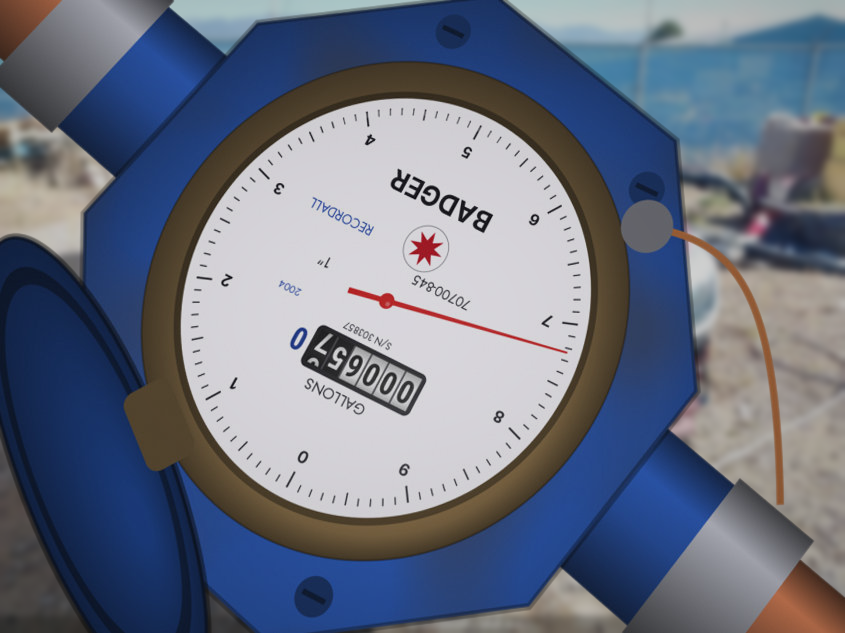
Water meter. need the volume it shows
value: 6567.2 gal
